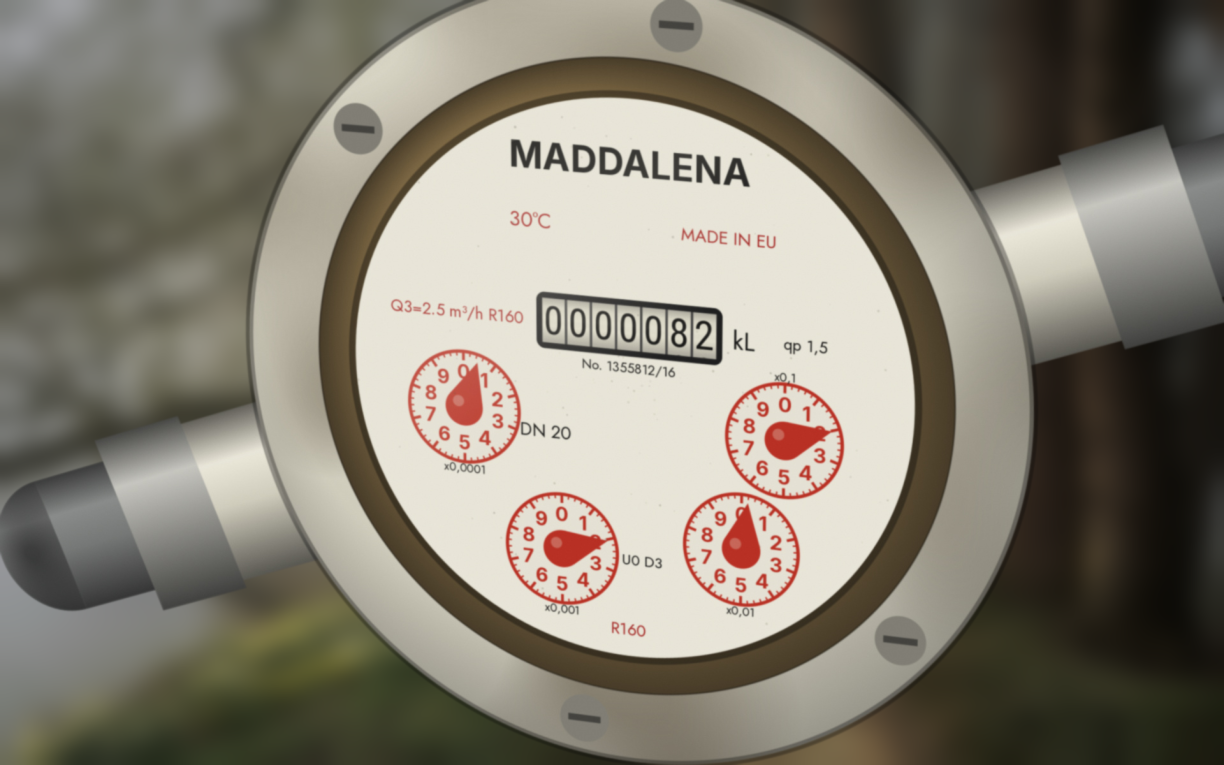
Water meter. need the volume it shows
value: 82.2020 kL
